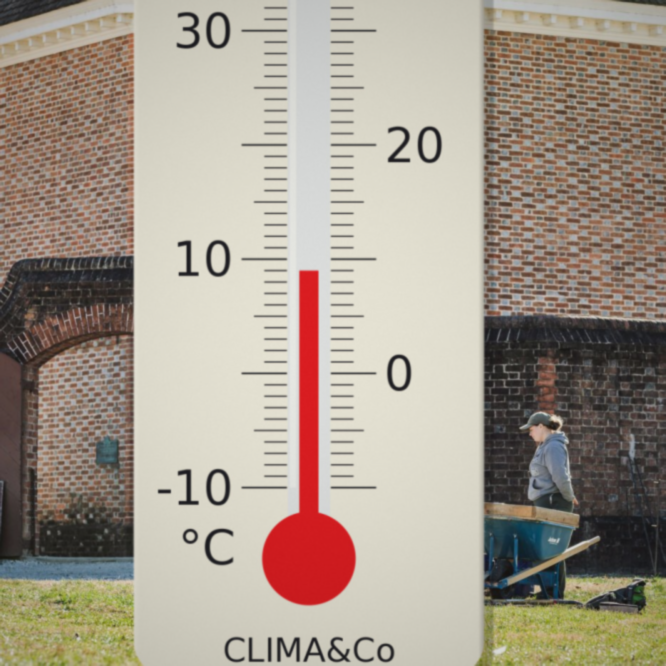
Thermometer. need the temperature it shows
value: 9 °C
